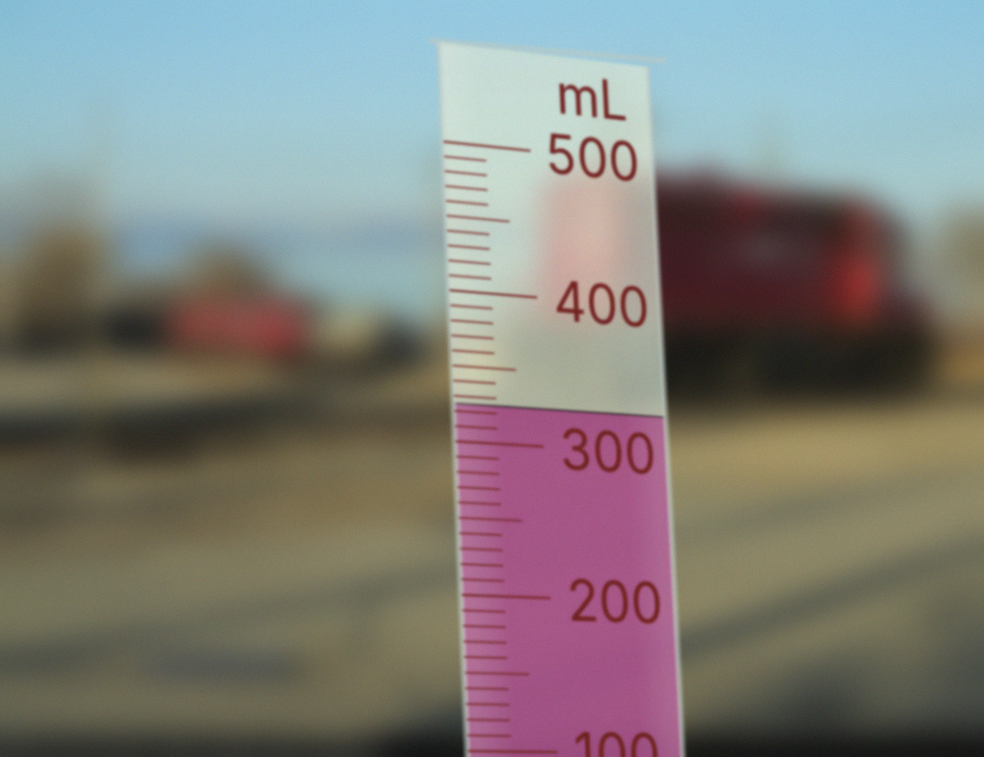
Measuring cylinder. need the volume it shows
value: 325 mL
